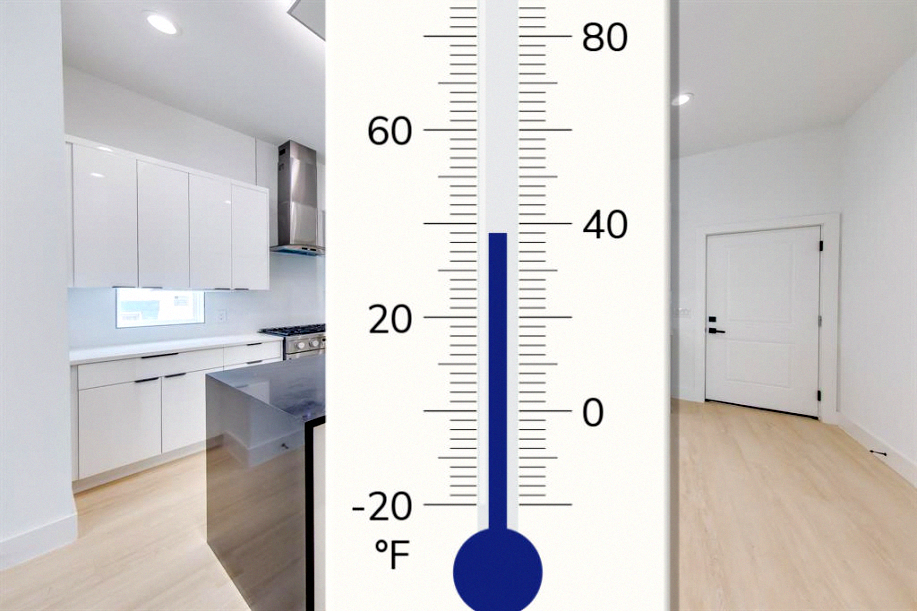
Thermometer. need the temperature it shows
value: 38 °F
